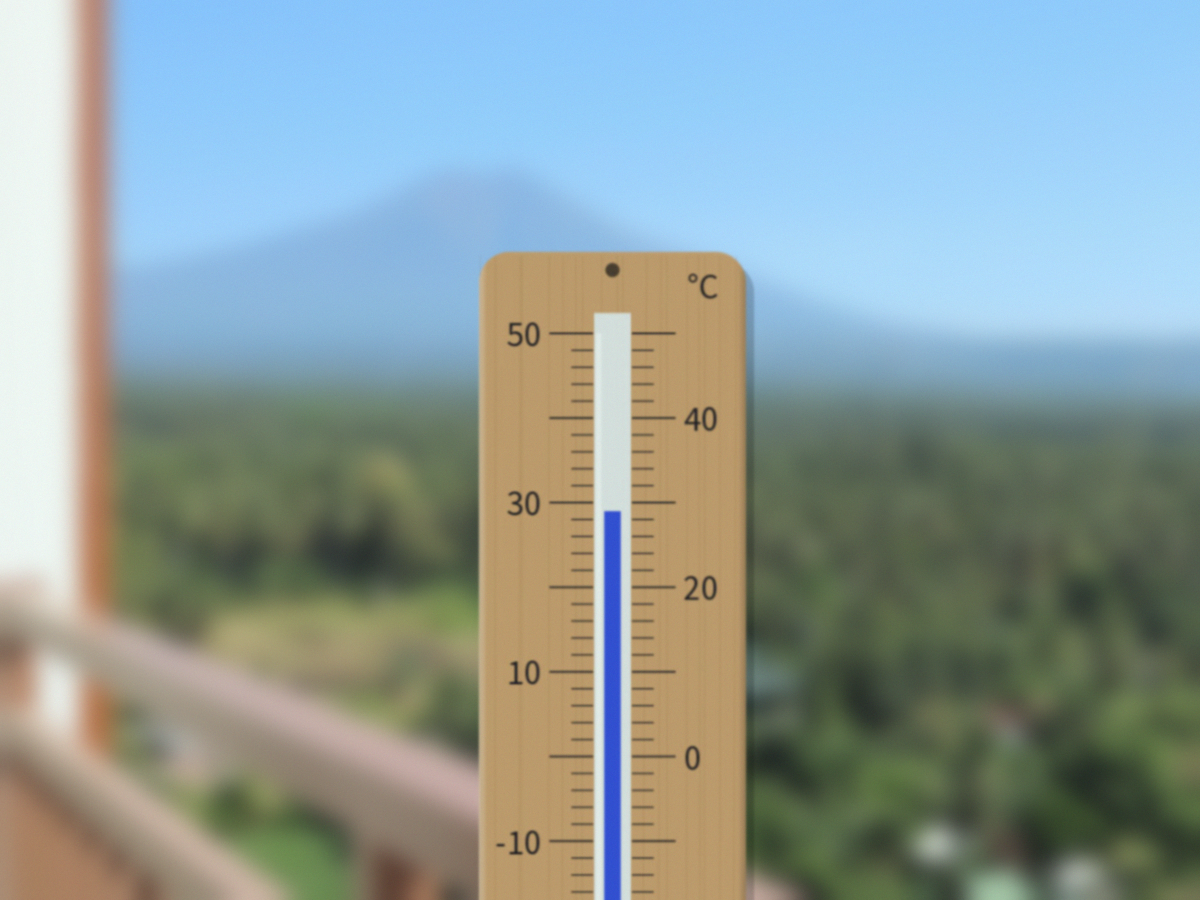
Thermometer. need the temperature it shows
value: 29 °C
